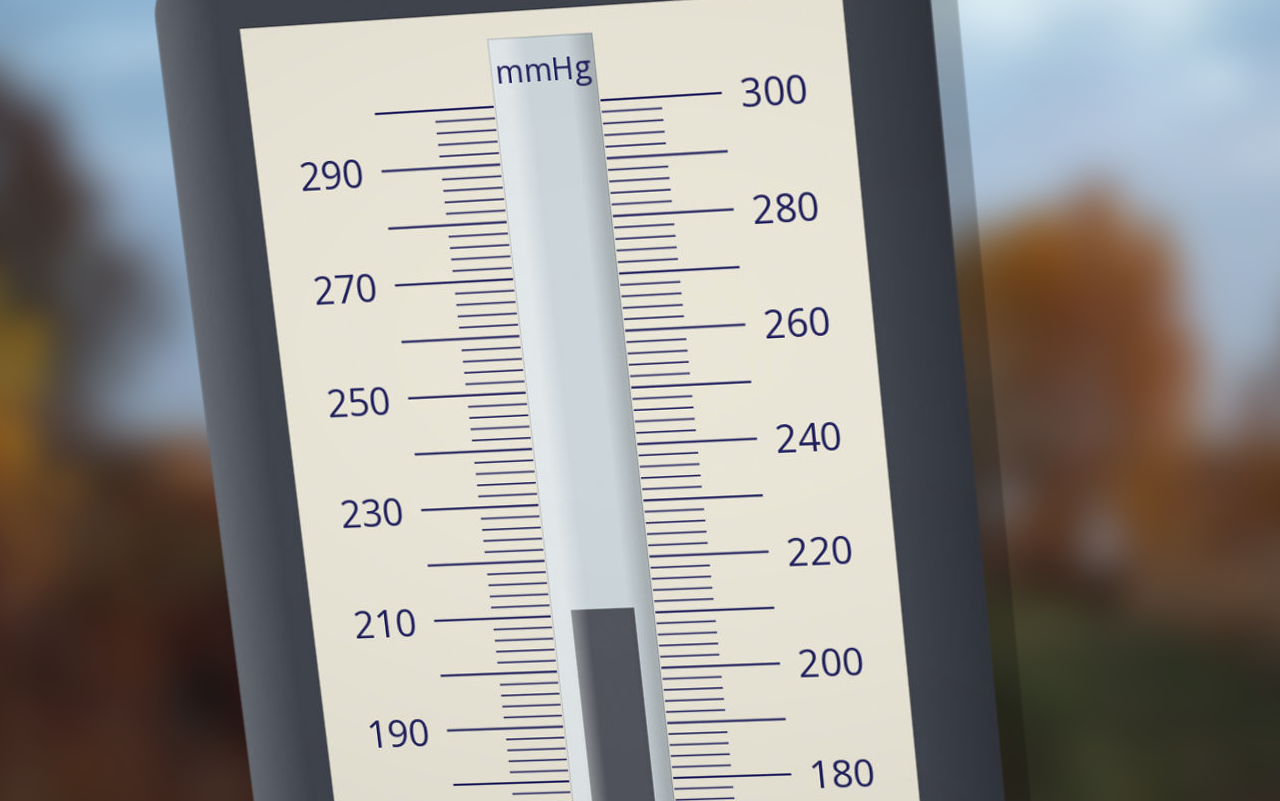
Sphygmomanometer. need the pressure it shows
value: 211 mmHg
